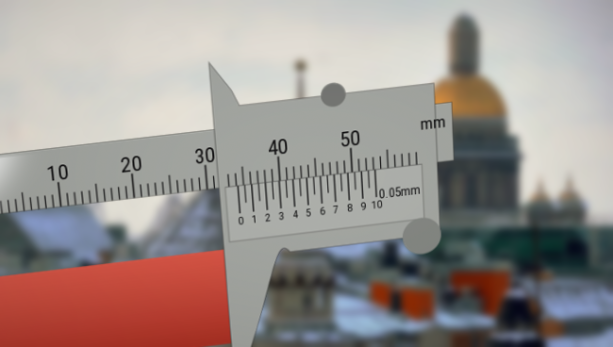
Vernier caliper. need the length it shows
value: 34.2 mm
